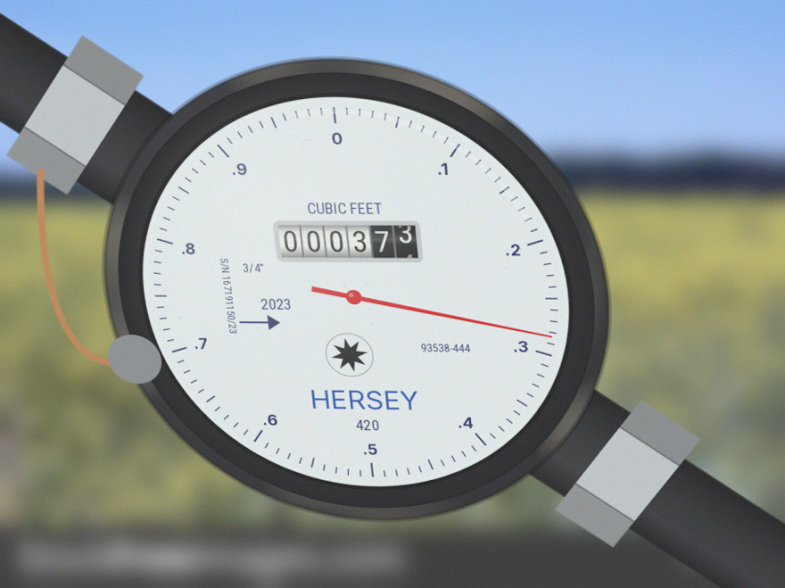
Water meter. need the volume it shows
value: 373.28 ft³
